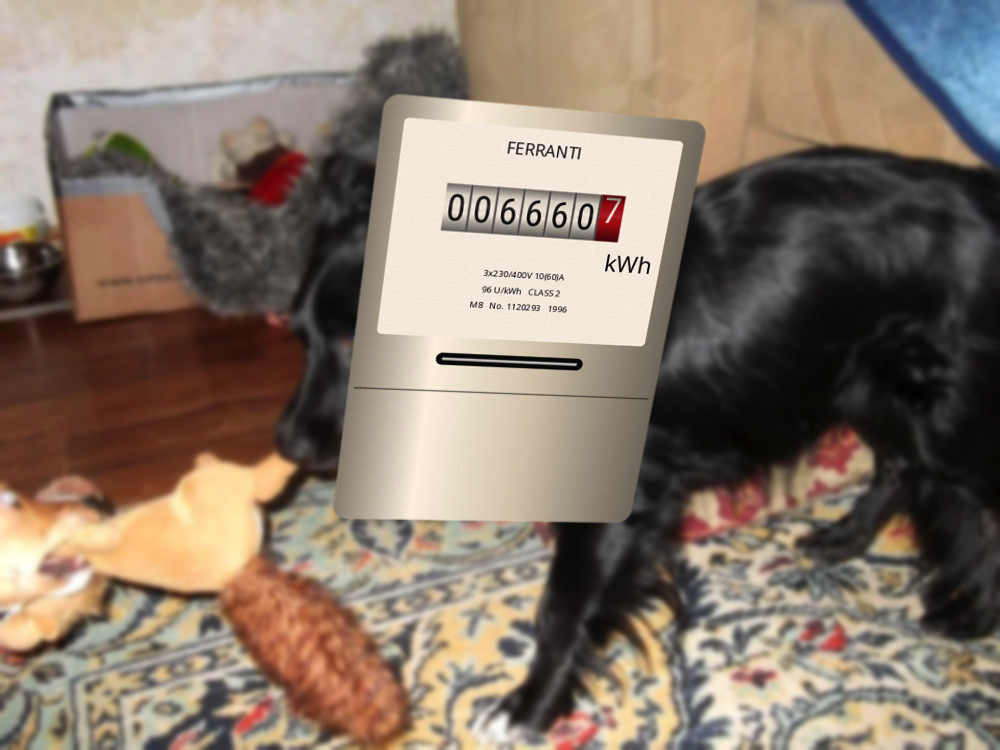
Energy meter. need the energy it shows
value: 6660.7 kWh
